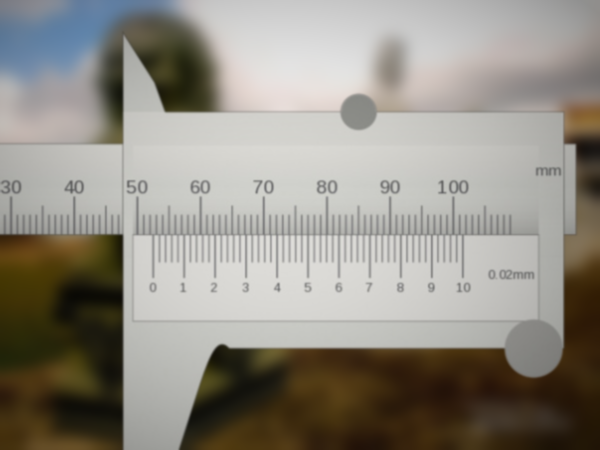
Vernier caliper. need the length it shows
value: 52.5 mm
